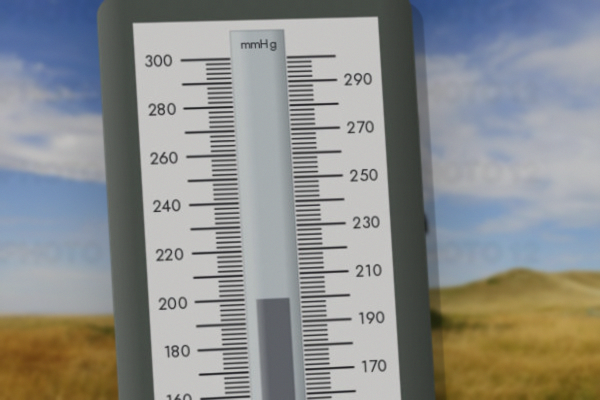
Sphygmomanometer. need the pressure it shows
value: 200 mmHg
